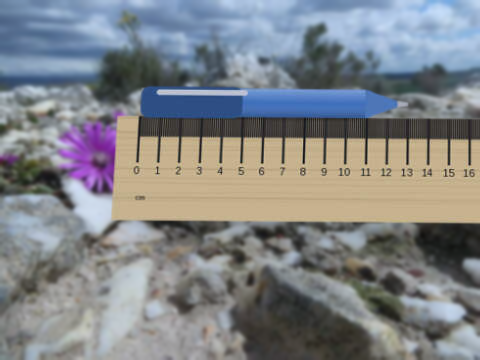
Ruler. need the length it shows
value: 13 cm
